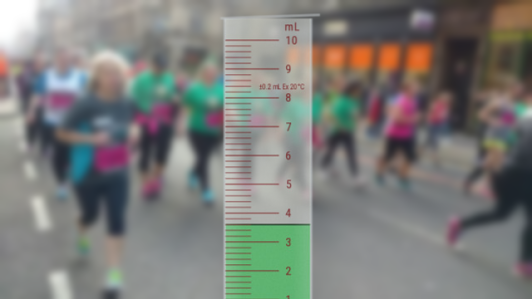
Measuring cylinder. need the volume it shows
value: 3.6 mL
